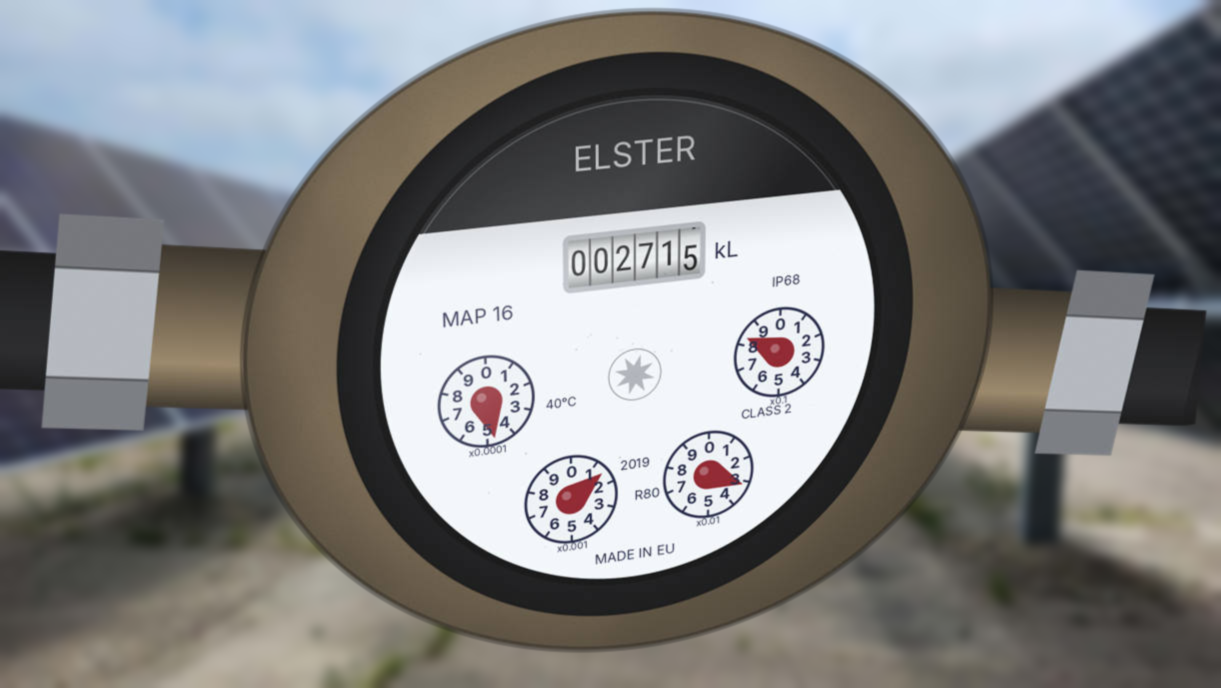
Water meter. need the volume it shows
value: 2714.8314 kL
